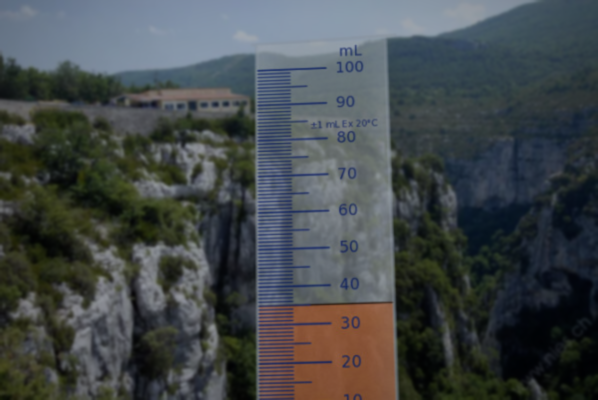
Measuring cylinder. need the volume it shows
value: 35 mL
